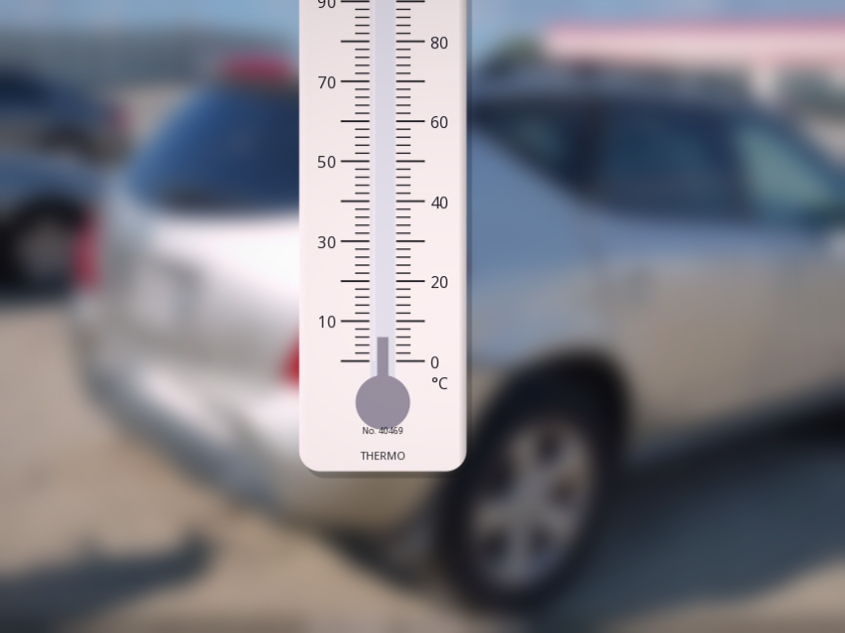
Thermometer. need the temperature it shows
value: 6 °C
